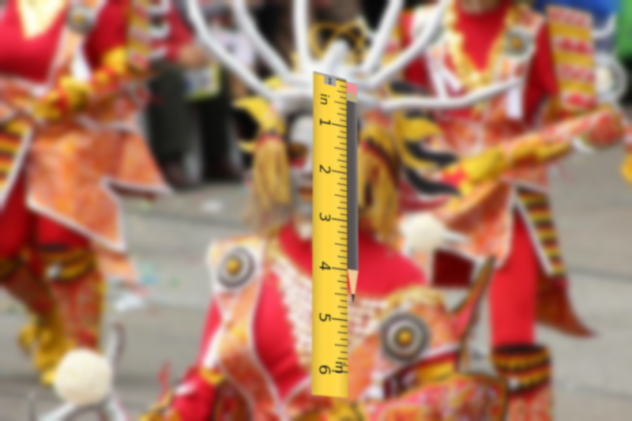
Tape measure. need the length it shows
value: 4.625 in
